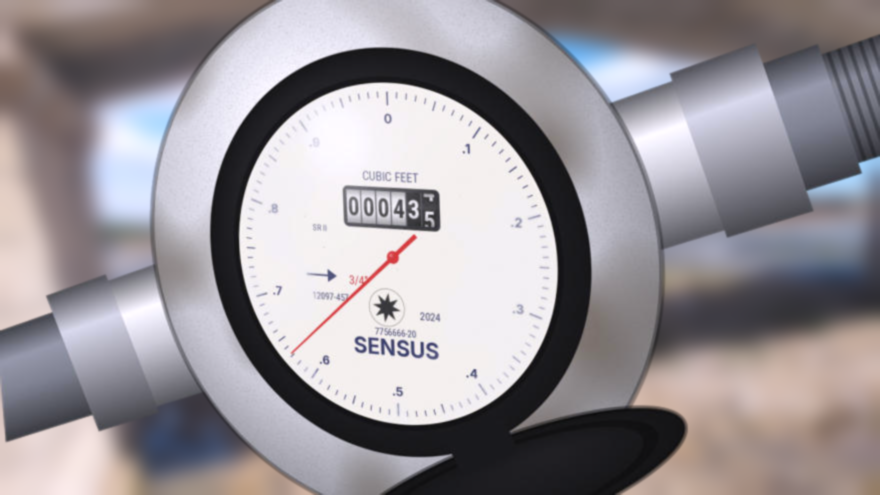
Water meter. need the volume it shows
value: 434.63 ft³
